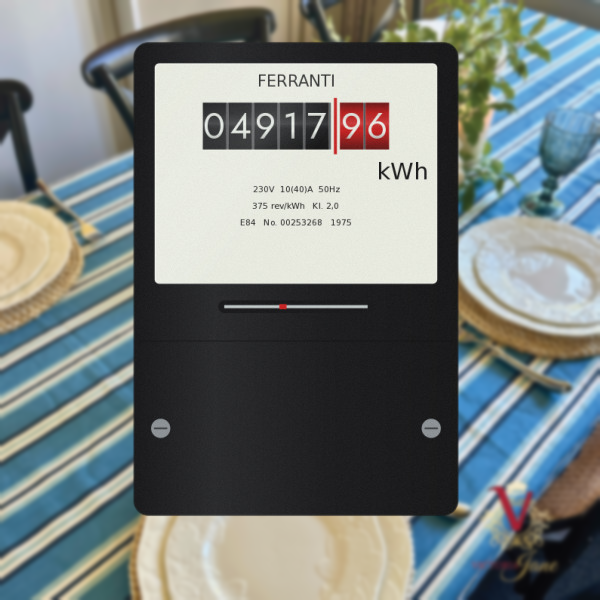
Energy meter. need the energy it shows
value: 4917.96 kWh
